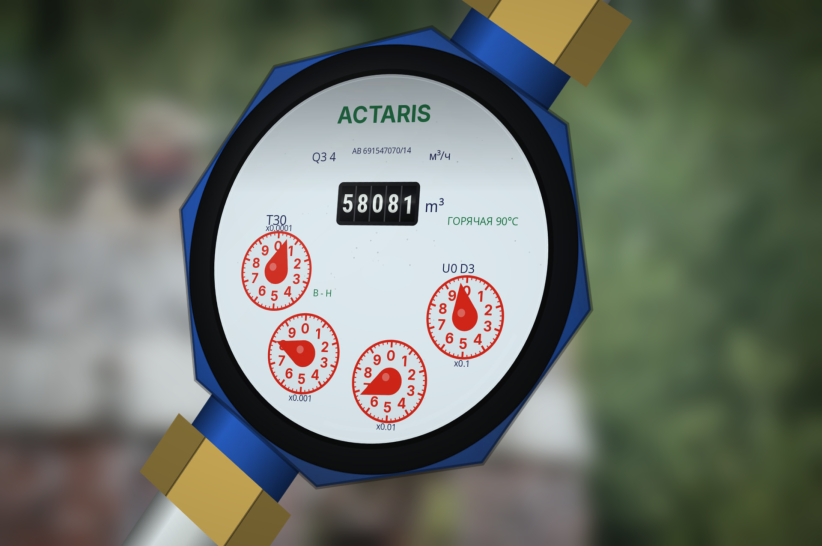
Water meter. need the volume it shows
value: 58080.9680 m³
